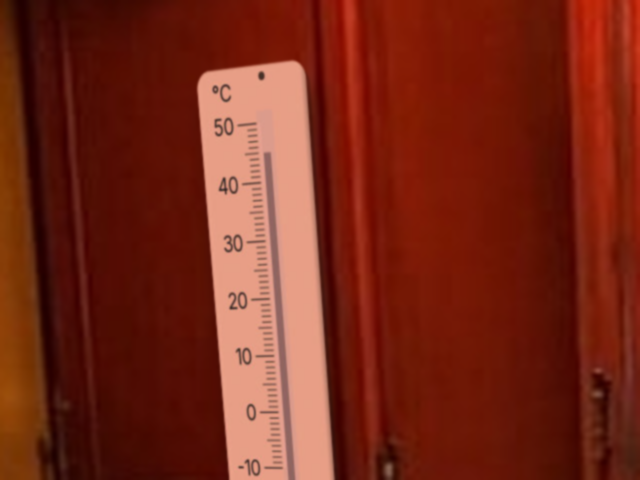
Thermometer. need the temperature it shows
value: 45 °C
